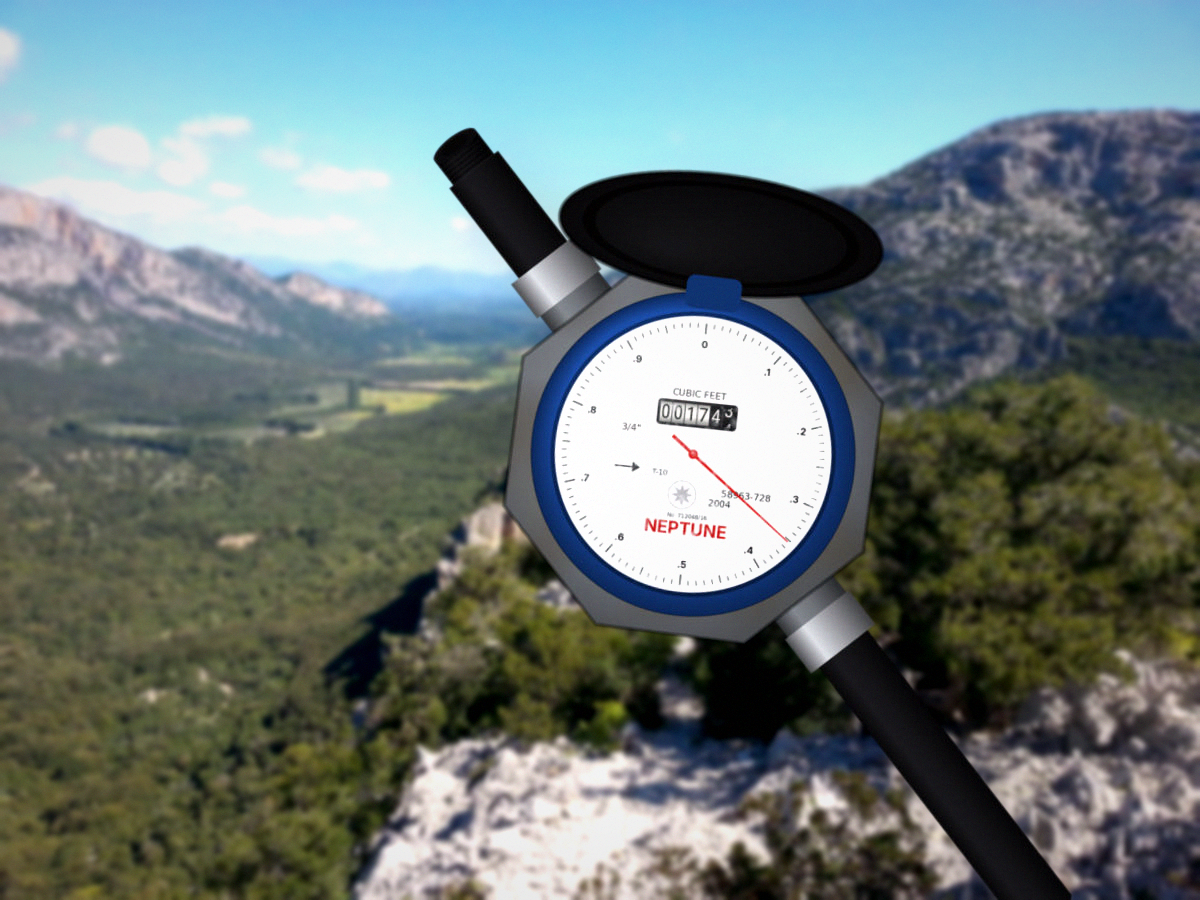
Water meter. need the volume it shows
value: 1743.35 ft³
